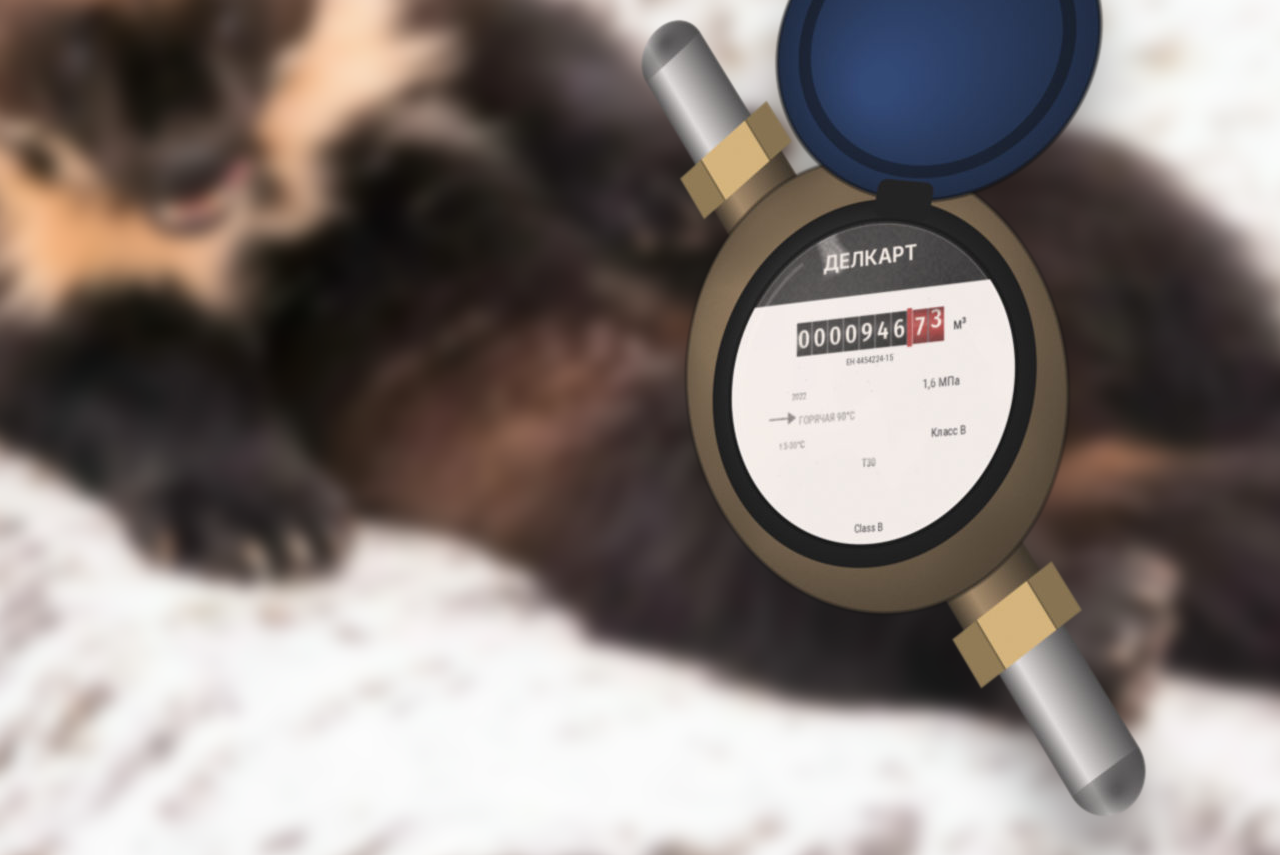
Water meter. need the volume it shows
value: 946.73 m³
